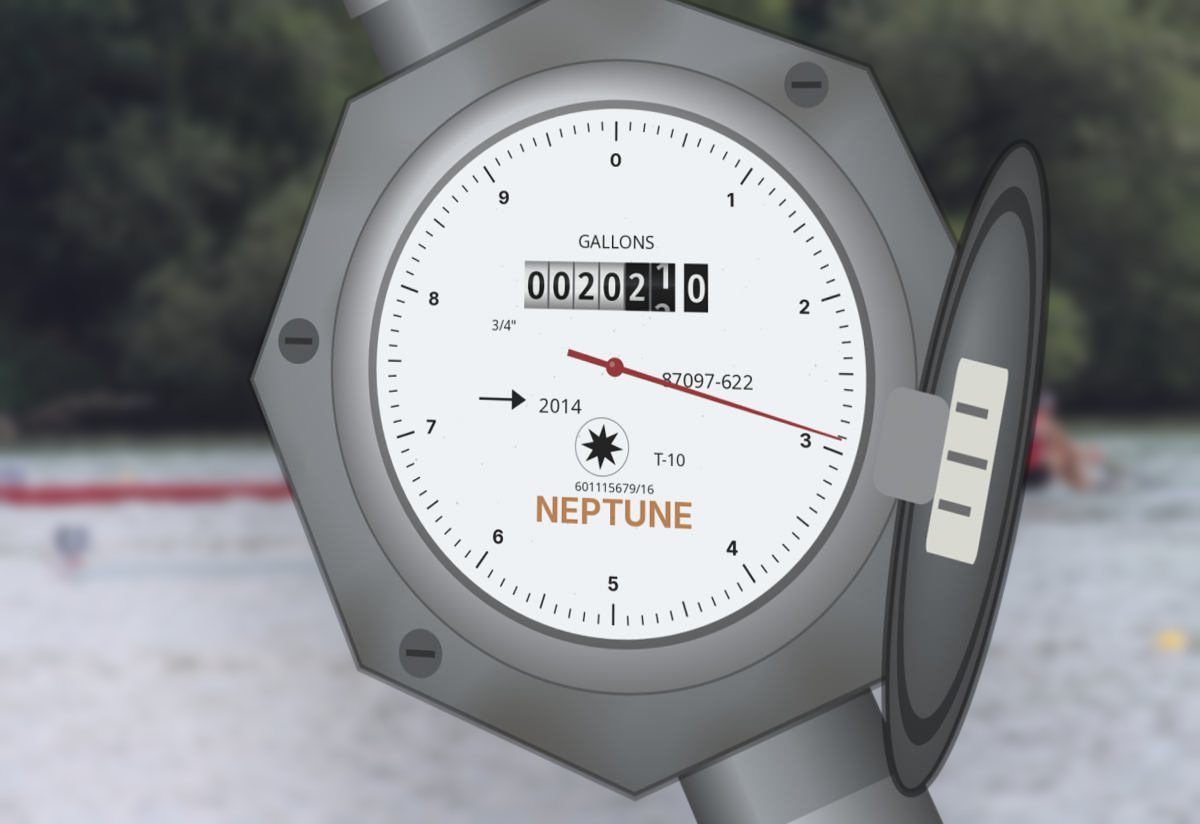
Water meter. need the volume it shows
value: 20212.9 gal
